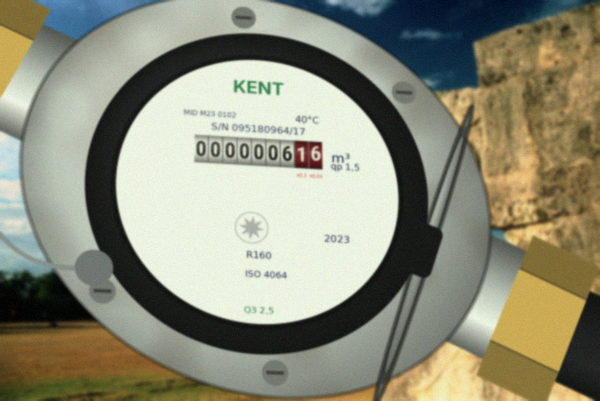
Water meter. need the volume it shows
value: 6.16 m³
